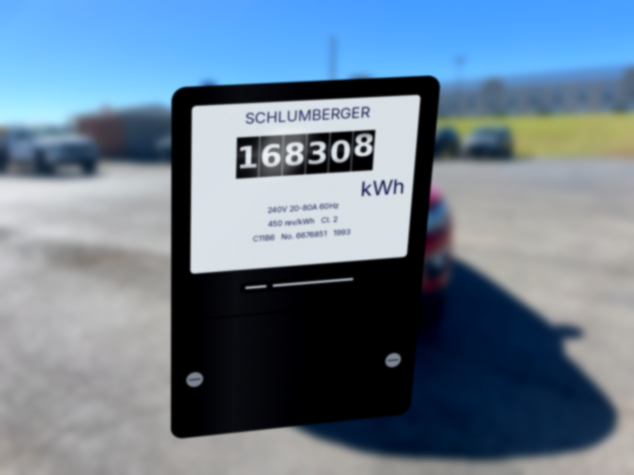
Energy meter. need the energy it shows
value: 168308 kWh
